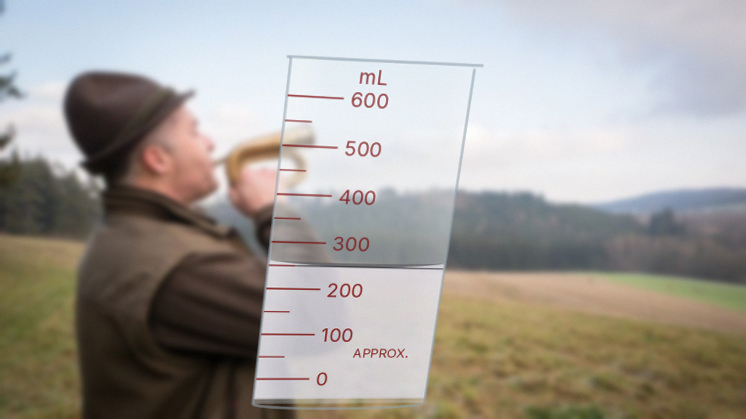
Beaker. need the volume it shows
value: 250 mL
